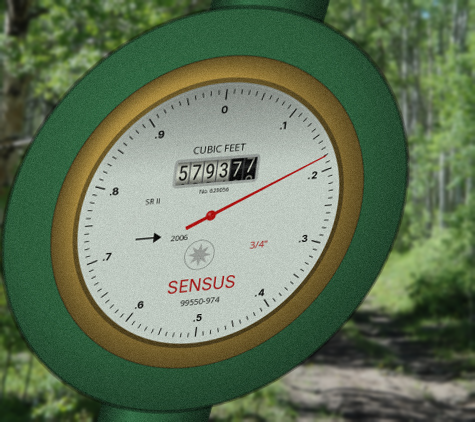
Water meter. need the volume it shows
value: 579377.18 ft³
